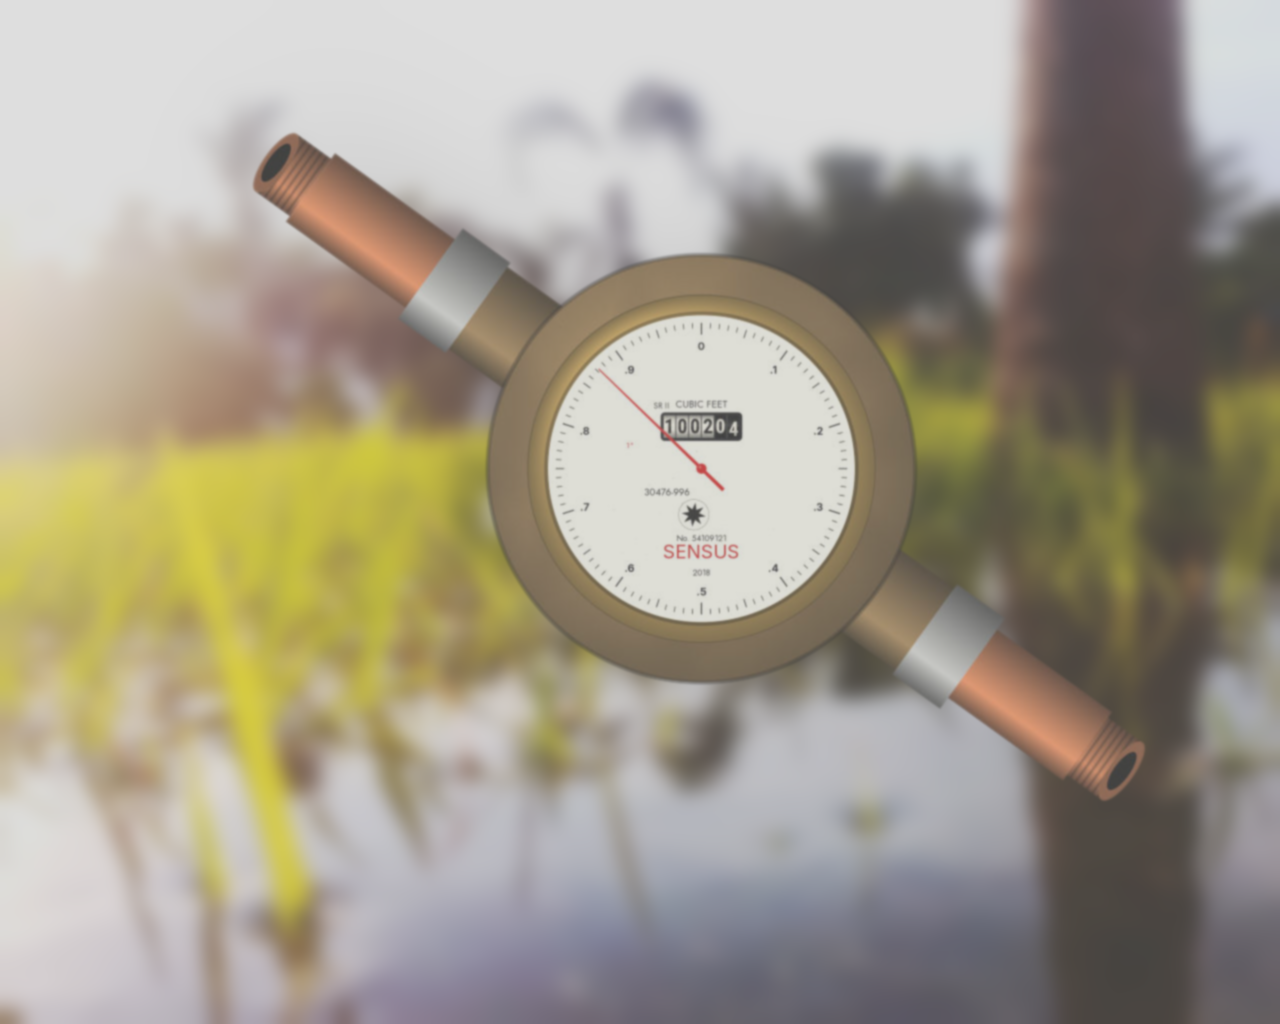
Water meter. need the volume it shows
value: 100203.87 ft³
